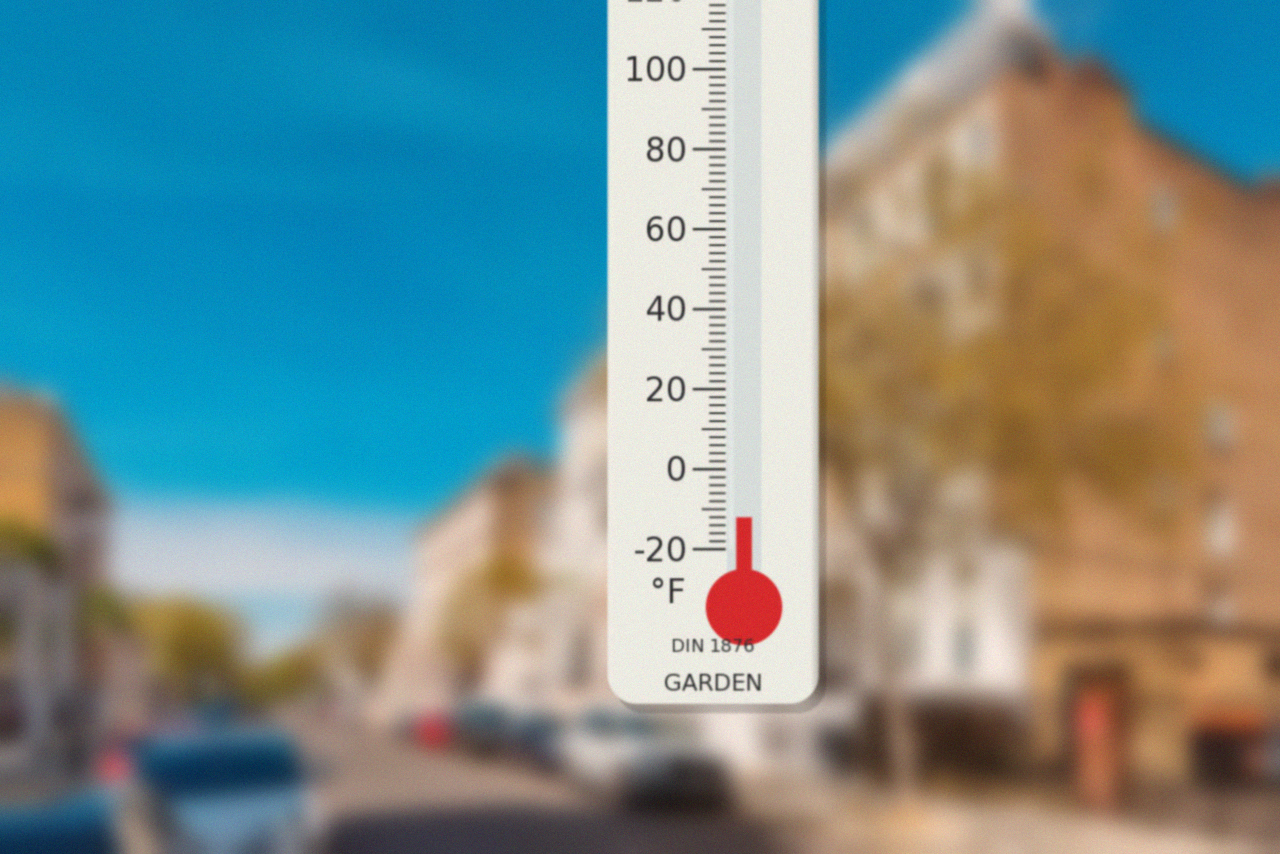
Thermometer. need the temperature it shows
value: -12 °F
